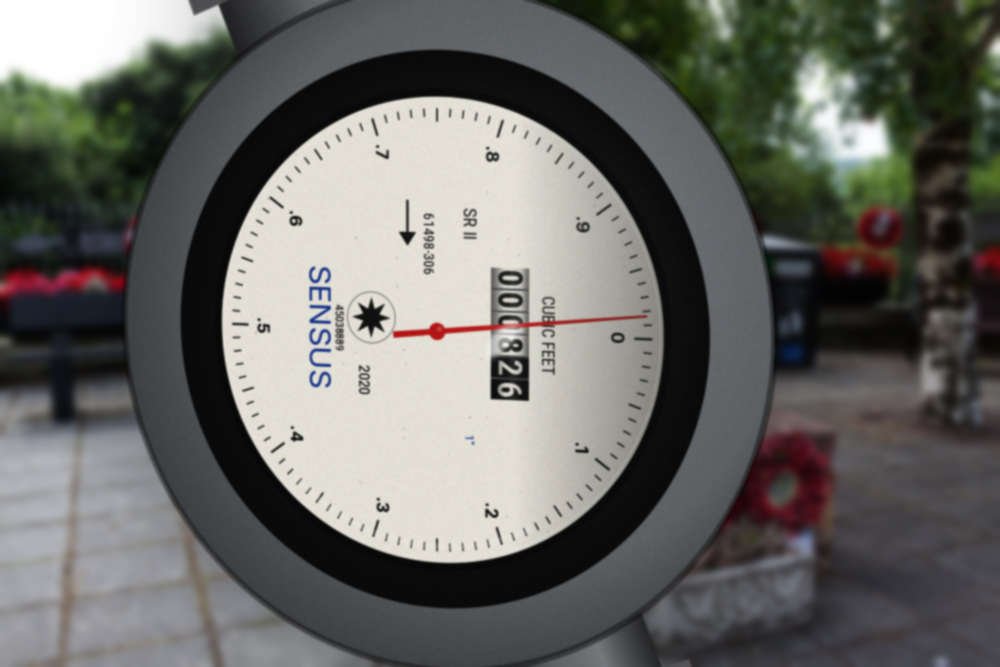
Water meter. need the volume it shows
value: 825.98 ft³
